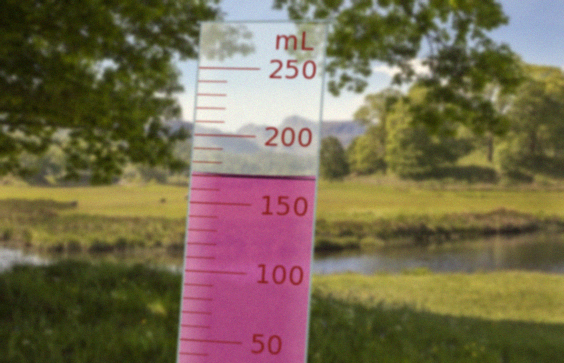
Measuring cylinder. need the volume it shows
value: 170 mL
